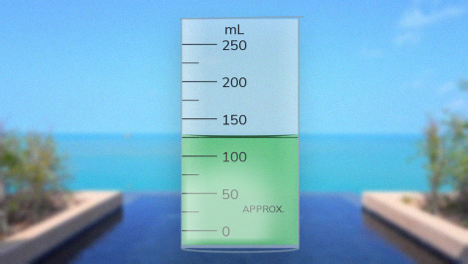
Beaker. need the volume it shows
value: 125 mL
